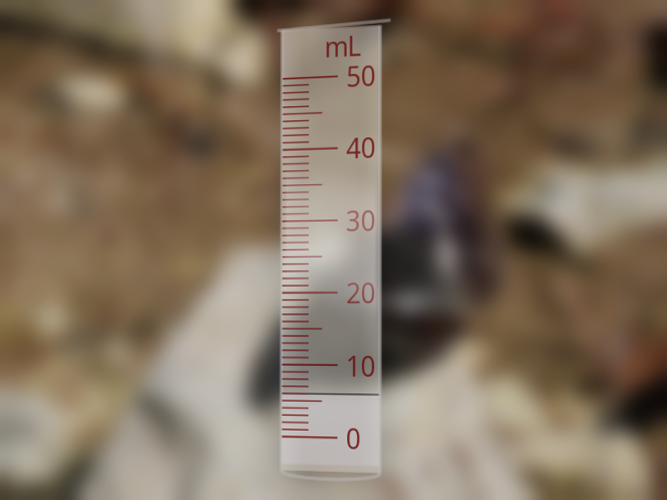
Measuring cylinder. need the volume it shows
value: 6 mL
